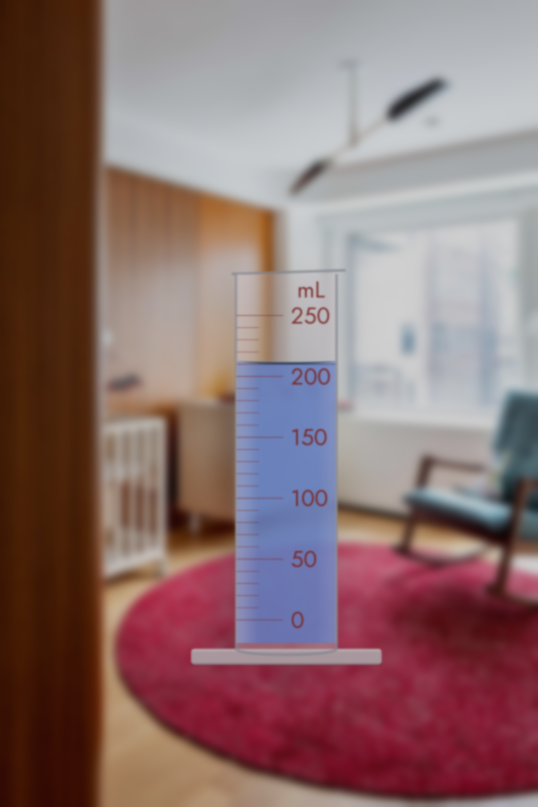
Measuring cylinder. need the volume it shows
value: 210 mL
